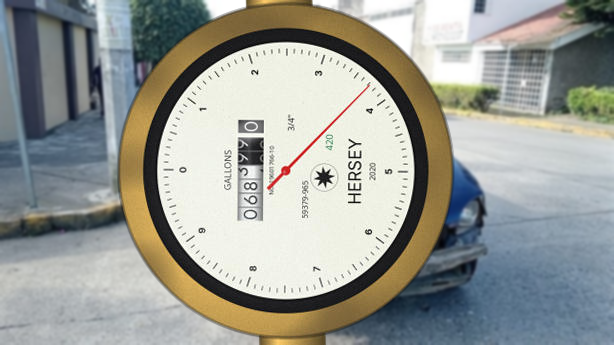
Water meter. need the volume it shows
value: 683993.7 gal
